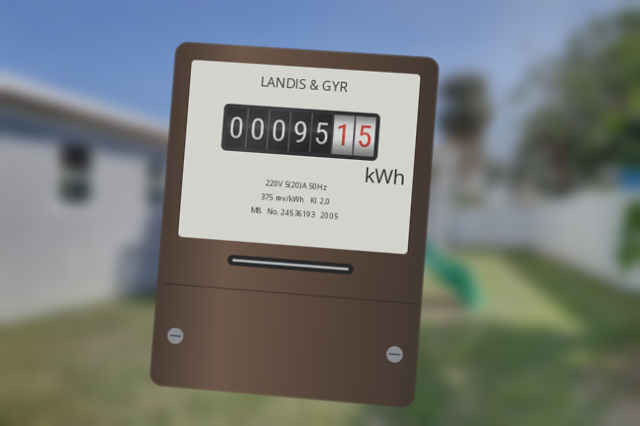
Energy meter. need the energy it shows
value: 95.15 kWh
